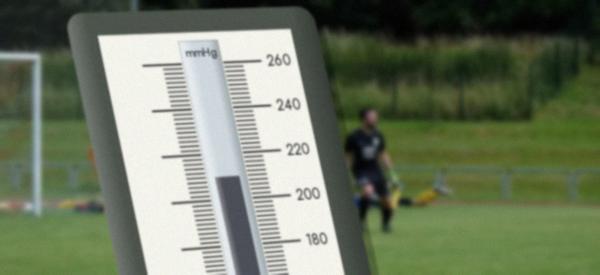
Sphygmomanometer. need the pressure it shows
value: 210 mmHg
